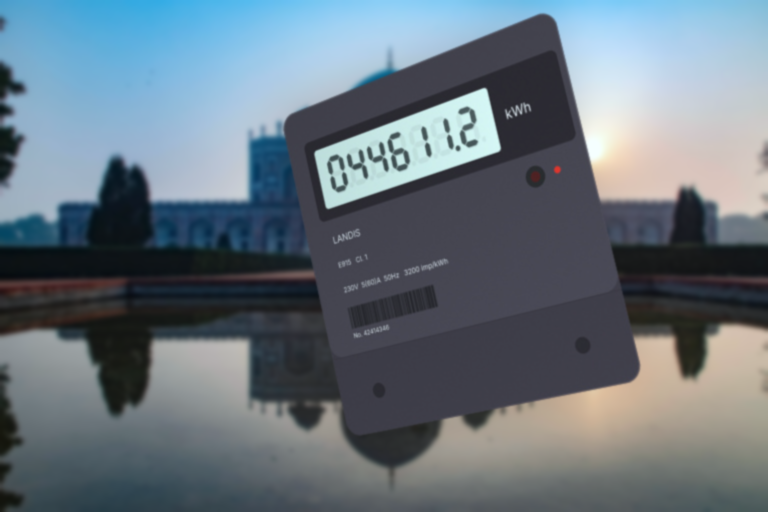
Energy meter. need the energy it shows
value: 44611.2 kWh
